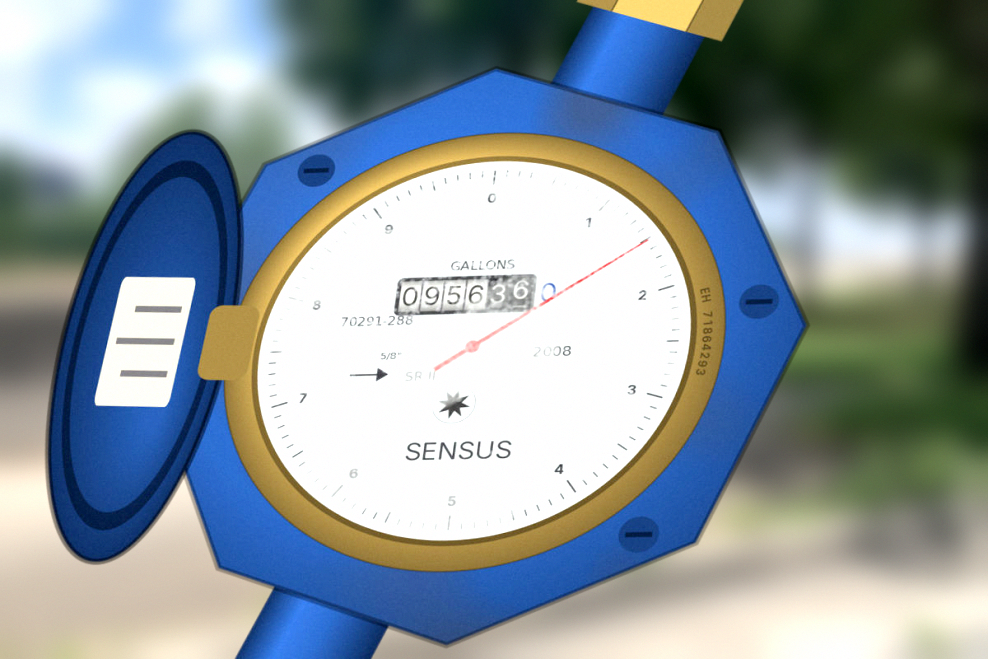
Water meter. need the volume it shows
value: 956361.5 gal
